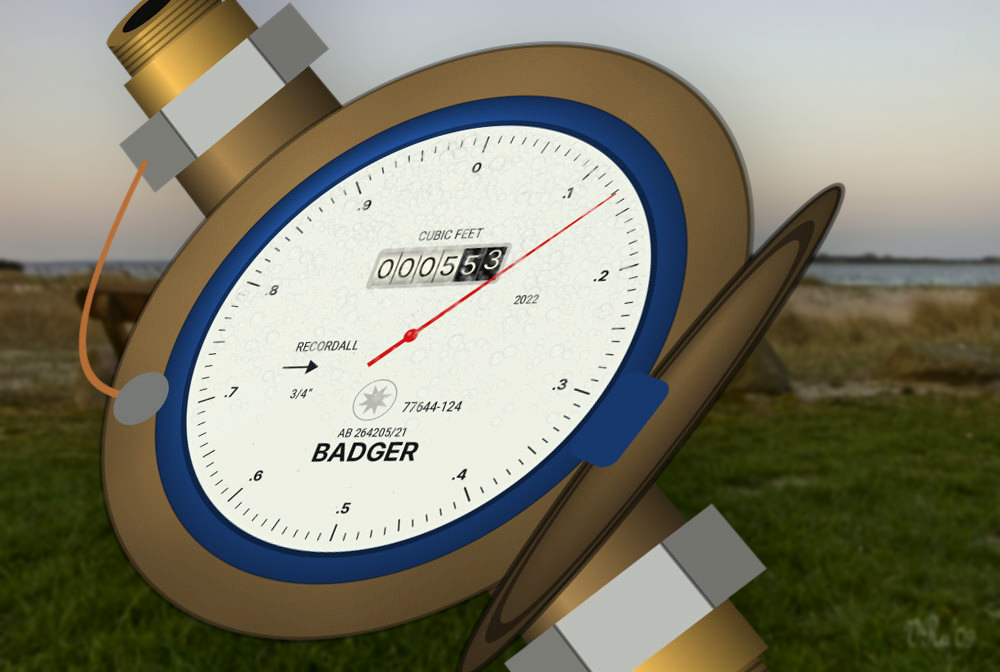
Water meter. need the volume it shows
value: 553.13 ft³
